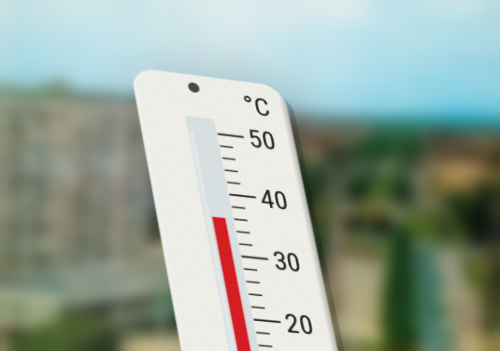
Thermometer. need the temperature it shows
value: 36 °C
